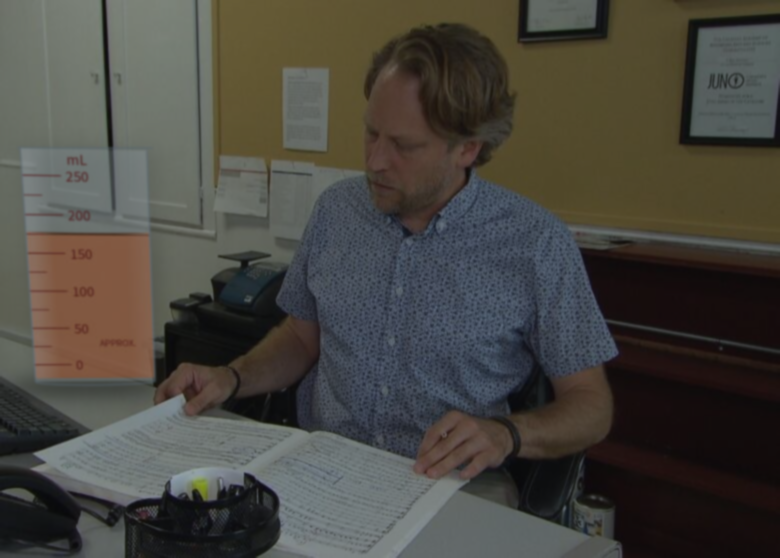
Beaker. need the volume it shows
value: 175 mL
